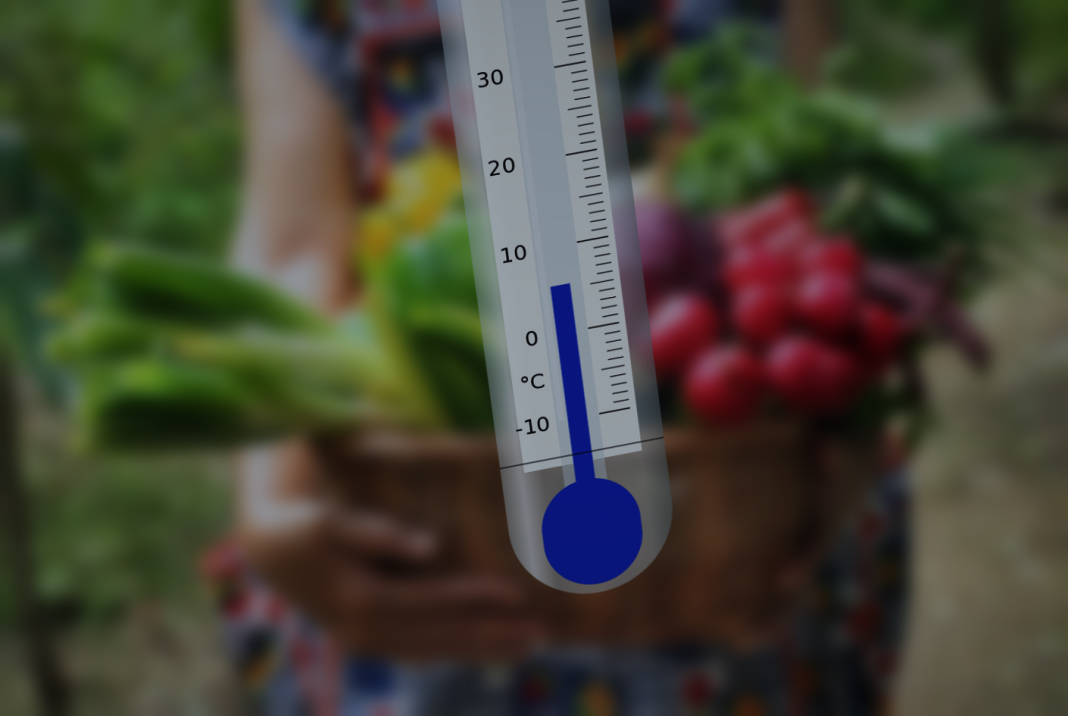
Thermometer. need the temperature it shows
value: 5.5 °C
